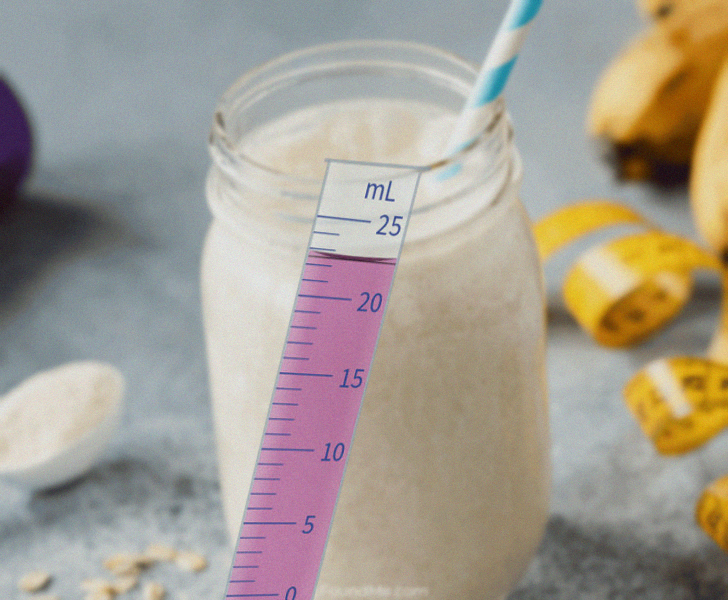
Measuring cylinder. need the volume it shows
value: 22.5 mL
